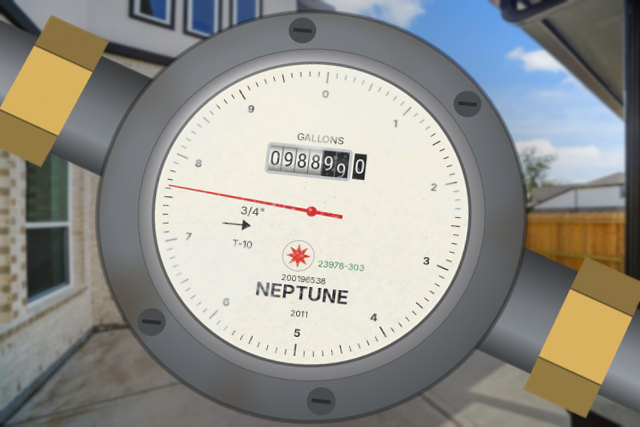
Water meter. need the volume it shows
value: 988987.6 gal
